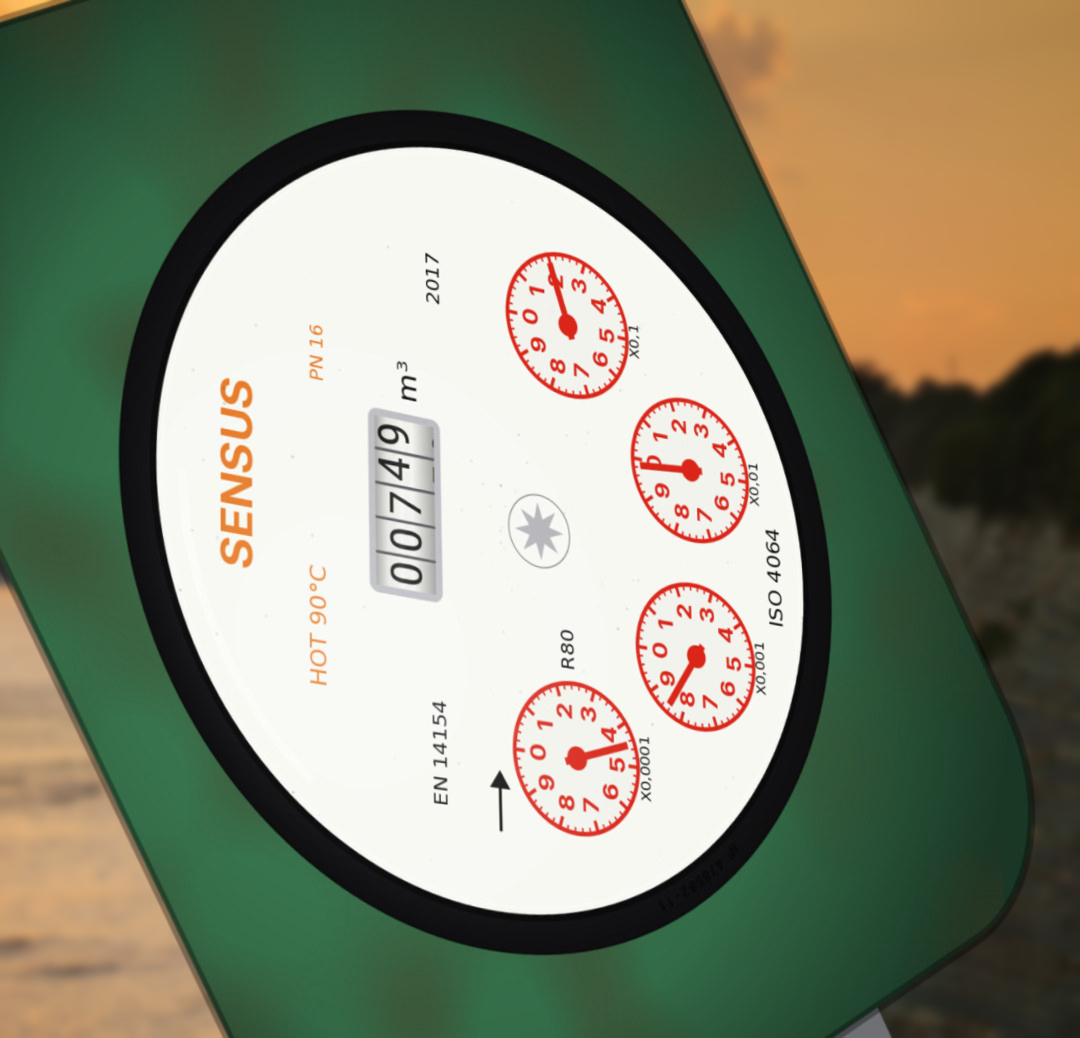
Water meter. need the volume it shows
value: 749.1984 m³
